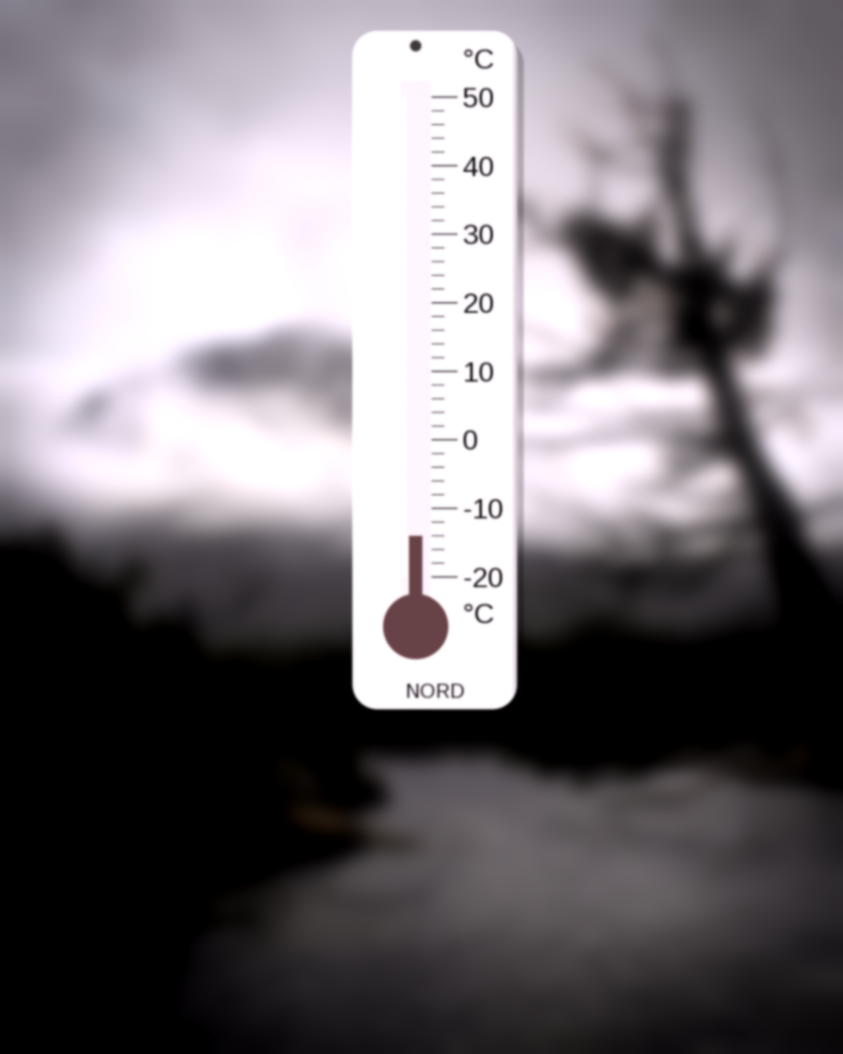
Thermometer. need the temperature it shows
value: -14 °C
